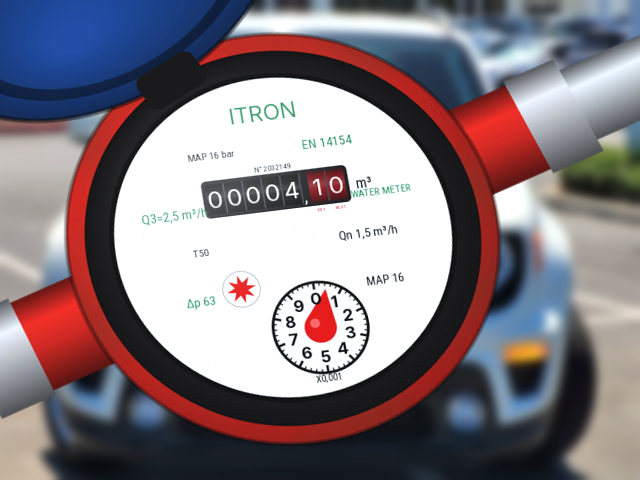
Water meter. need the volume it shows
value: 4.100 m³
